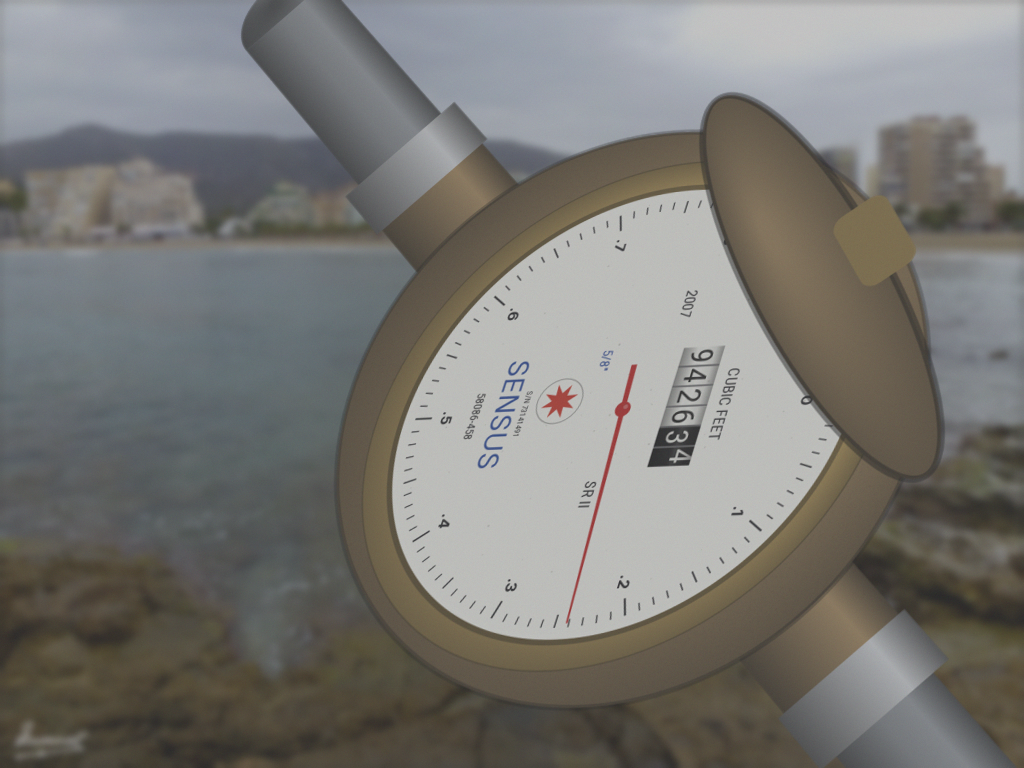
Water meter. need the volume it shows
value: 942634.24 ft³
